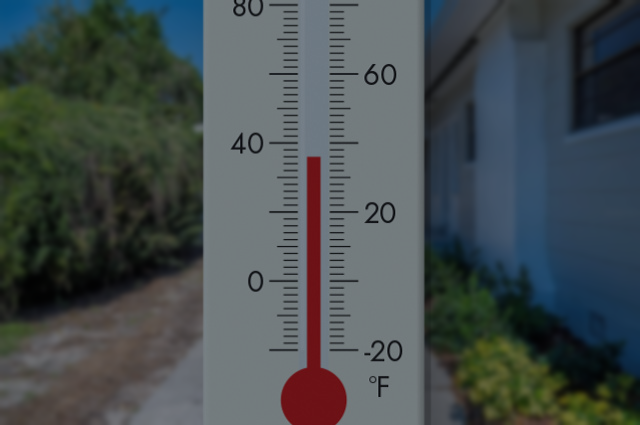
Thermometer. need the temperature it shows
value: 36 °F
